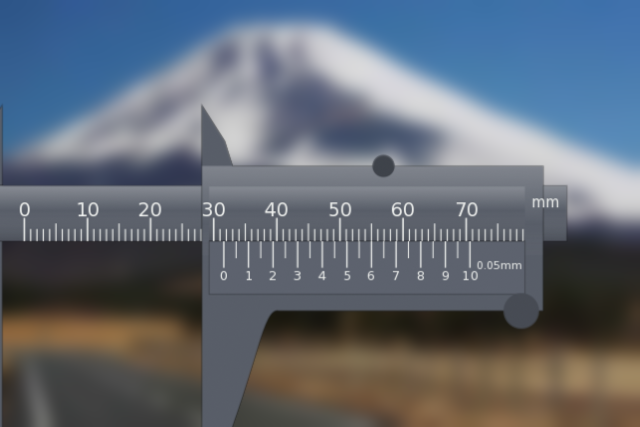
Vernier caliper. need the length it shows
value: 31.6 mm
